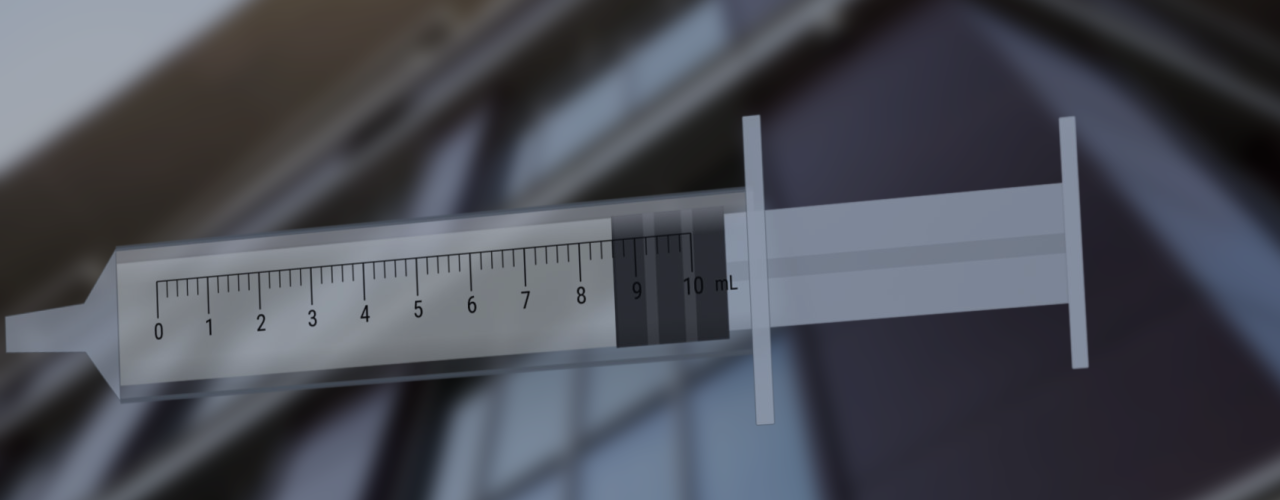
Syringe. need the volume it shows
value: 8.6 mL
